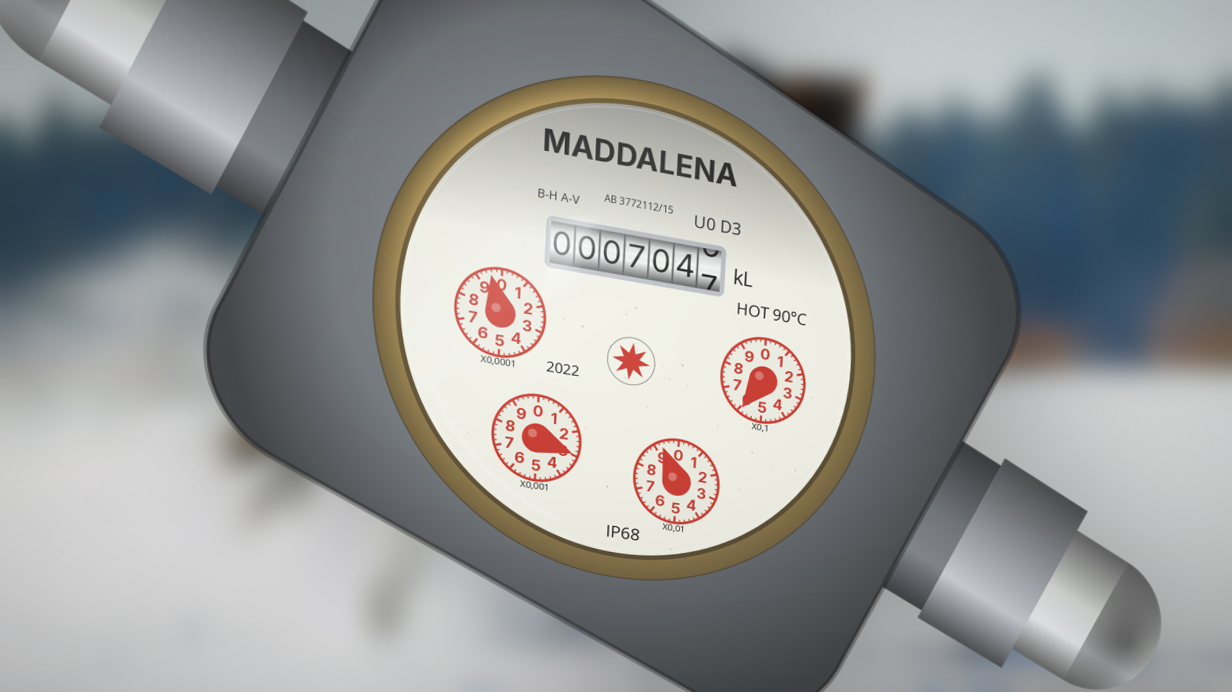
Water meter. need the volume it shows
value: 7046.5929 kL
